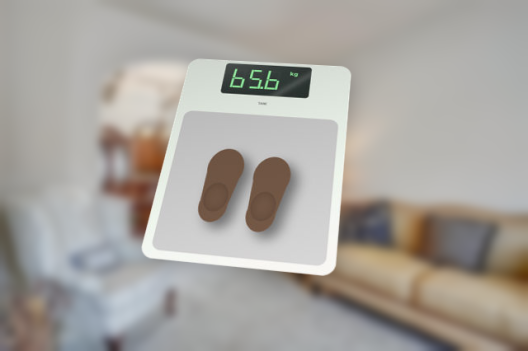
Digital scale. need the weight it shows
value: 65.6 kg
